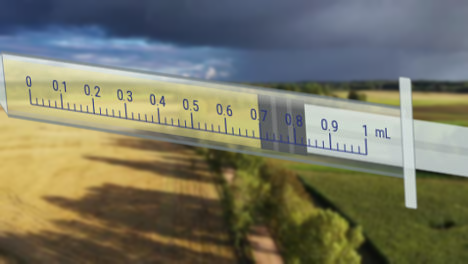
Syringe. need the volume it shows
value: 0.7 mL
